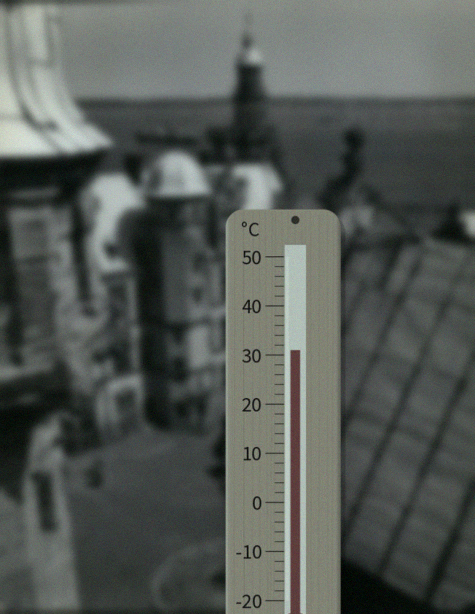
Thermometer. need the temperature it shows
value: 31 °C
